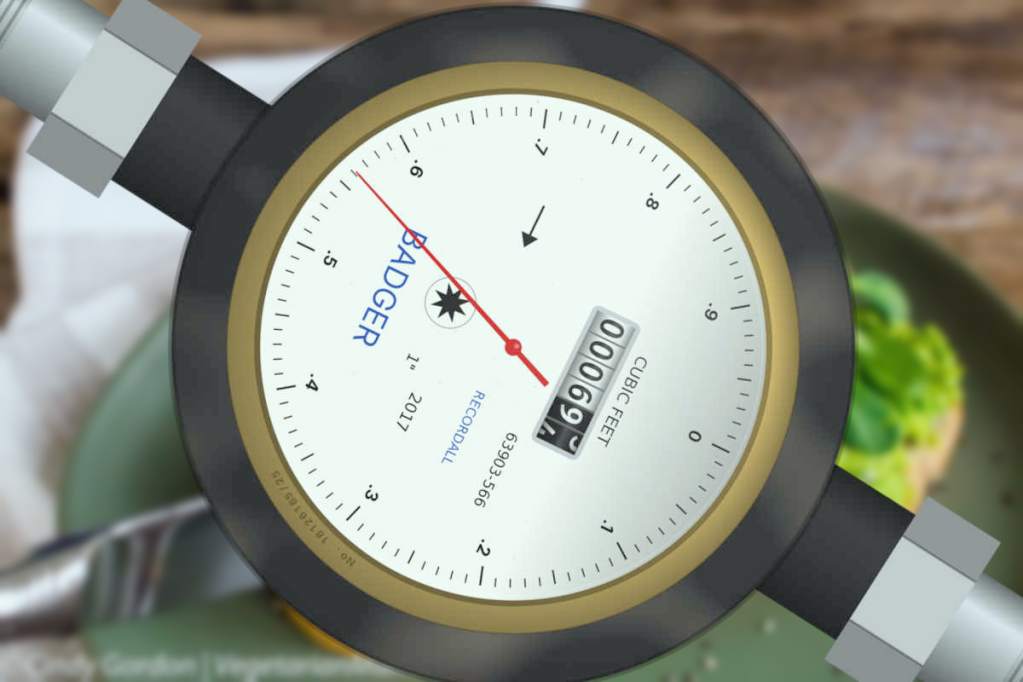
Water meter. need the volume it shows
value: 693.56 ft³
